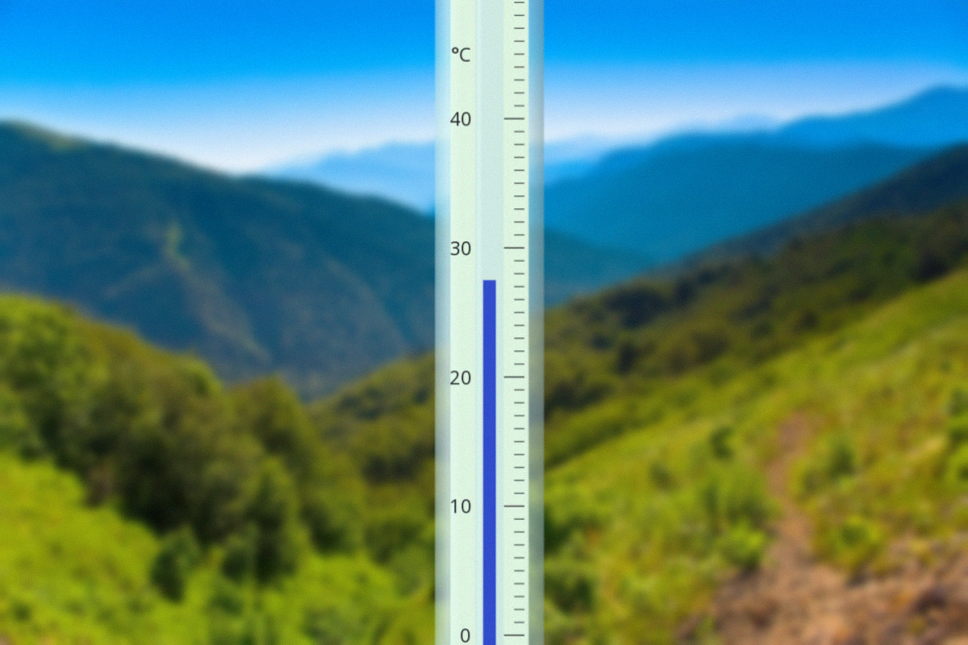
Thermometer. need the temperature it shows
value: 27.5 °C
